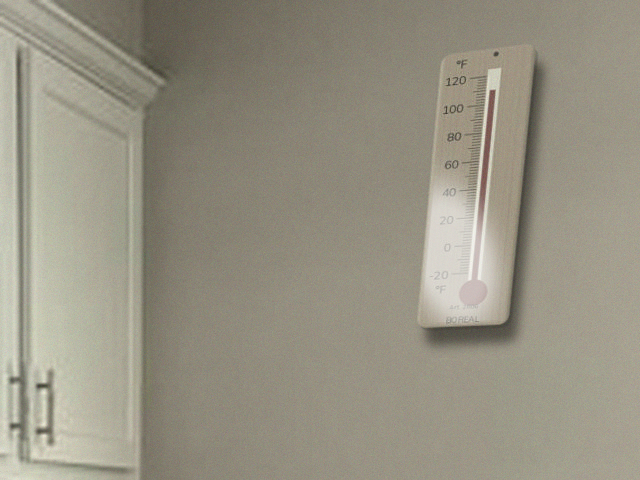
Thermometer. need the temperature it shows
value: 110 °F
